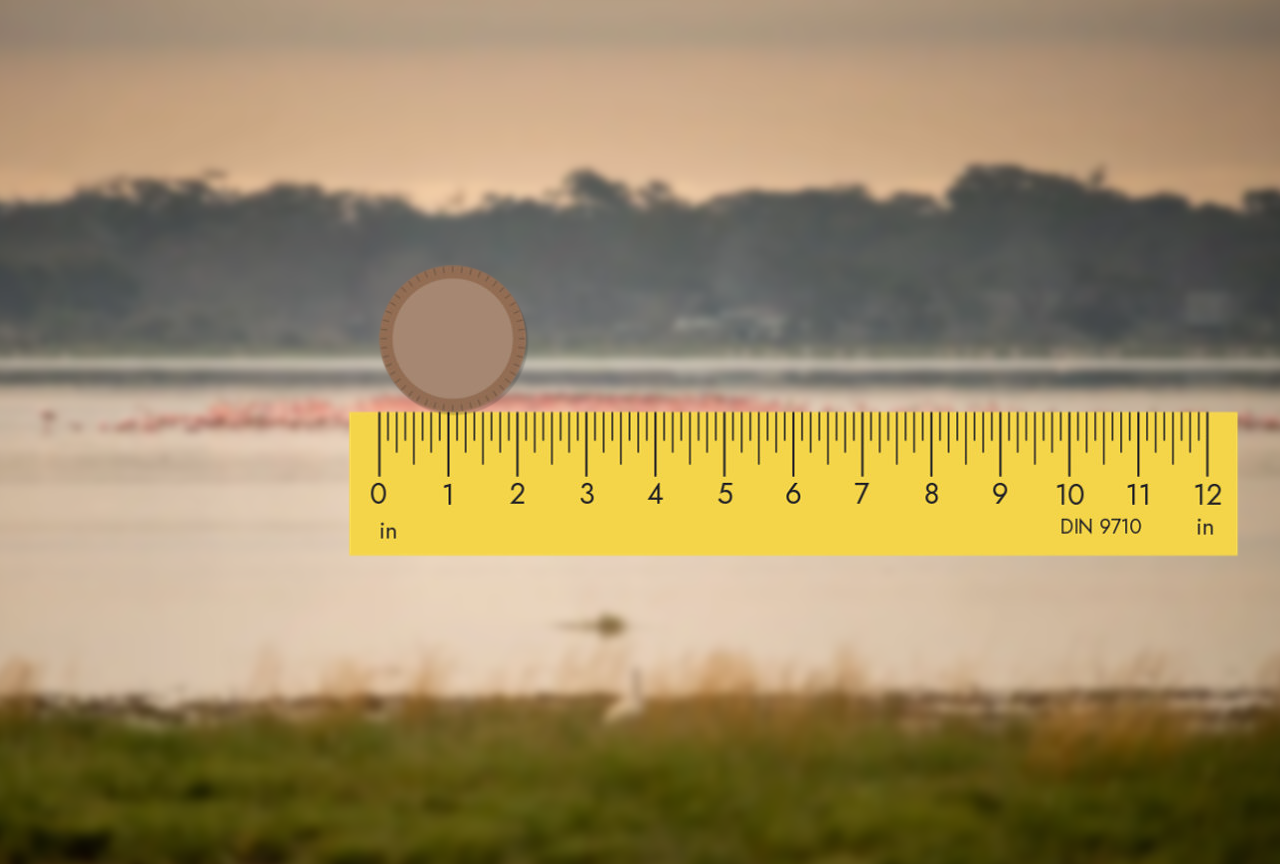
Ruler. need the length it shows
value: 2.125 in
